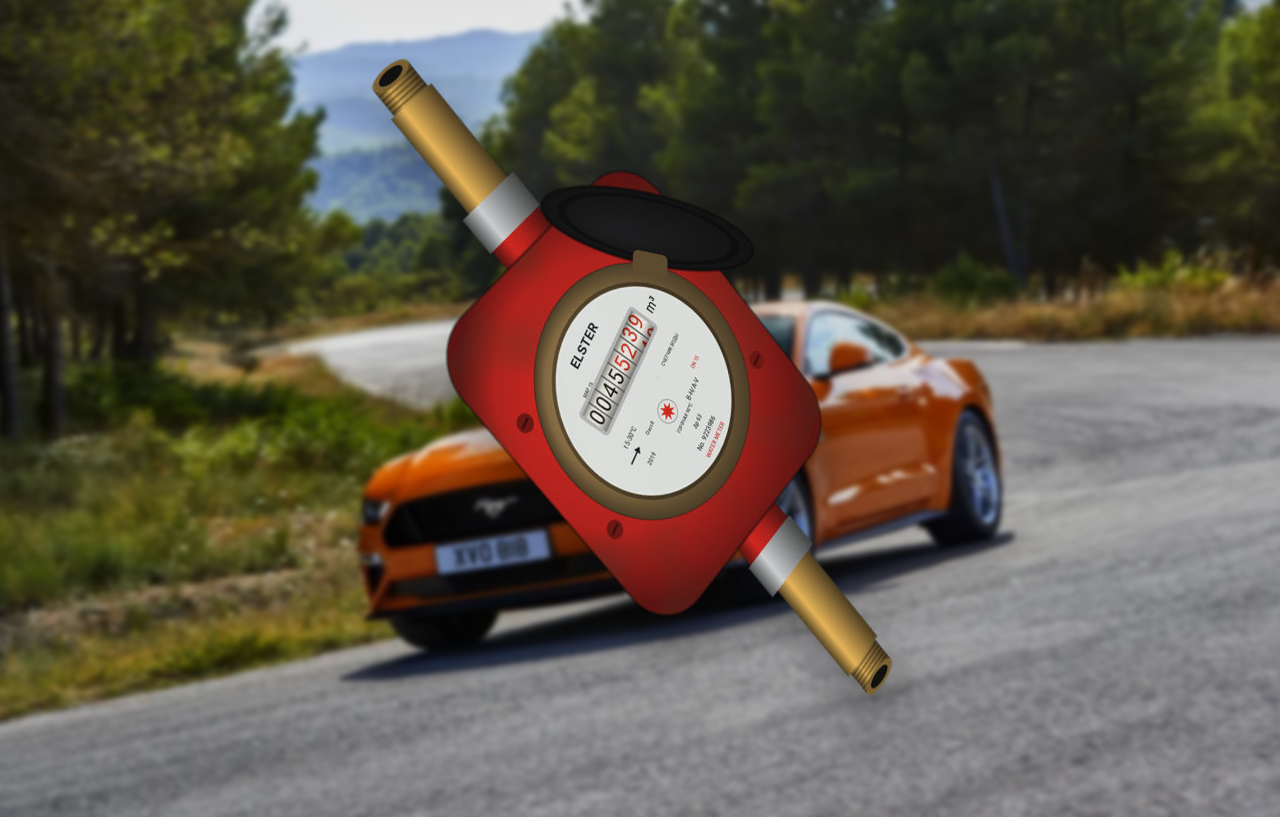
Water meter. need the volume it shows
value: 45.5239 m³
